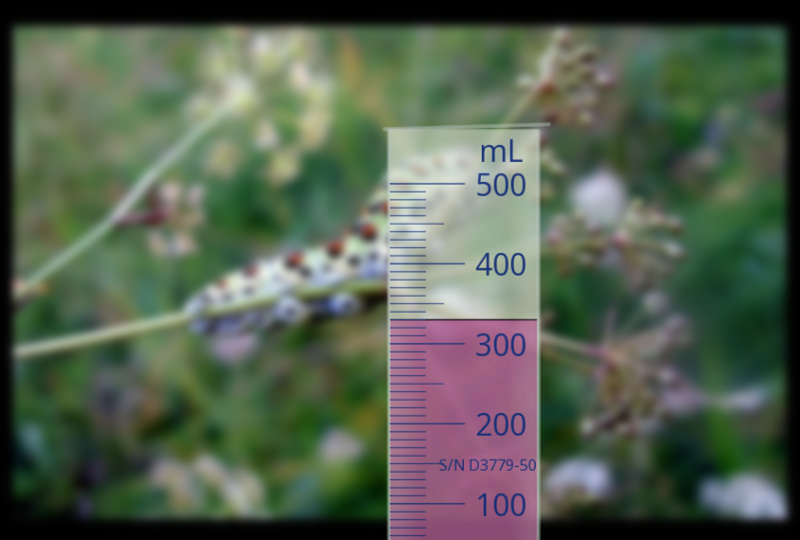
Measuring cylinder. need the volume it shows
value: 330 mL
